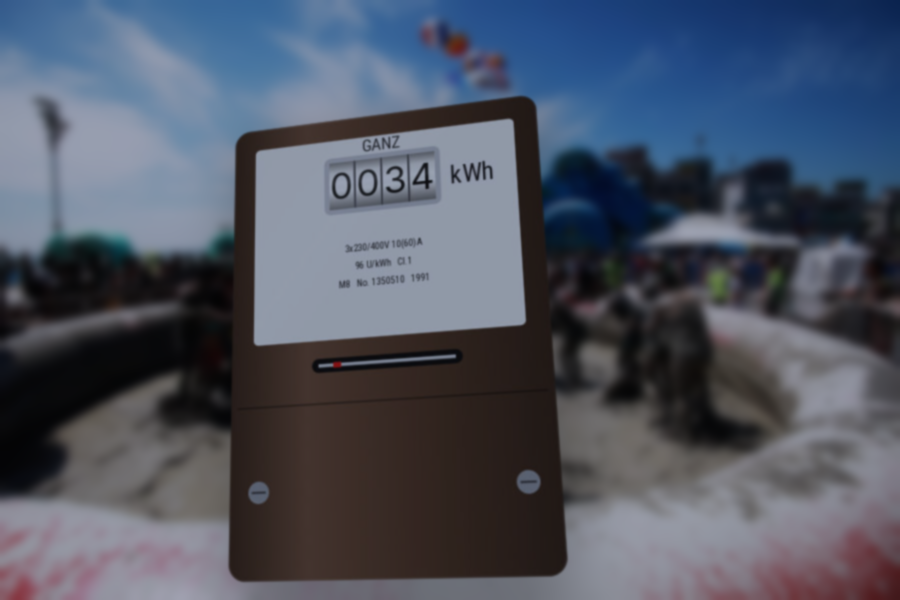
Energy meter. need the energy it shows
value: 34 kWh
